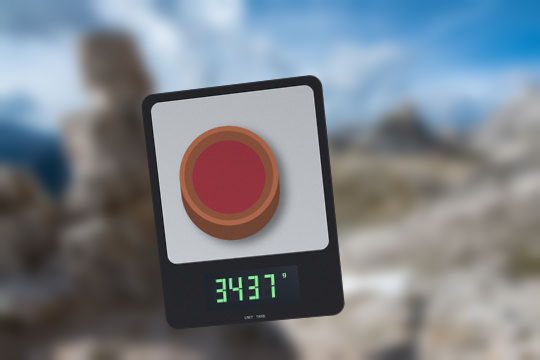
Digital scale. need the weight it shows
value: 3437 g
